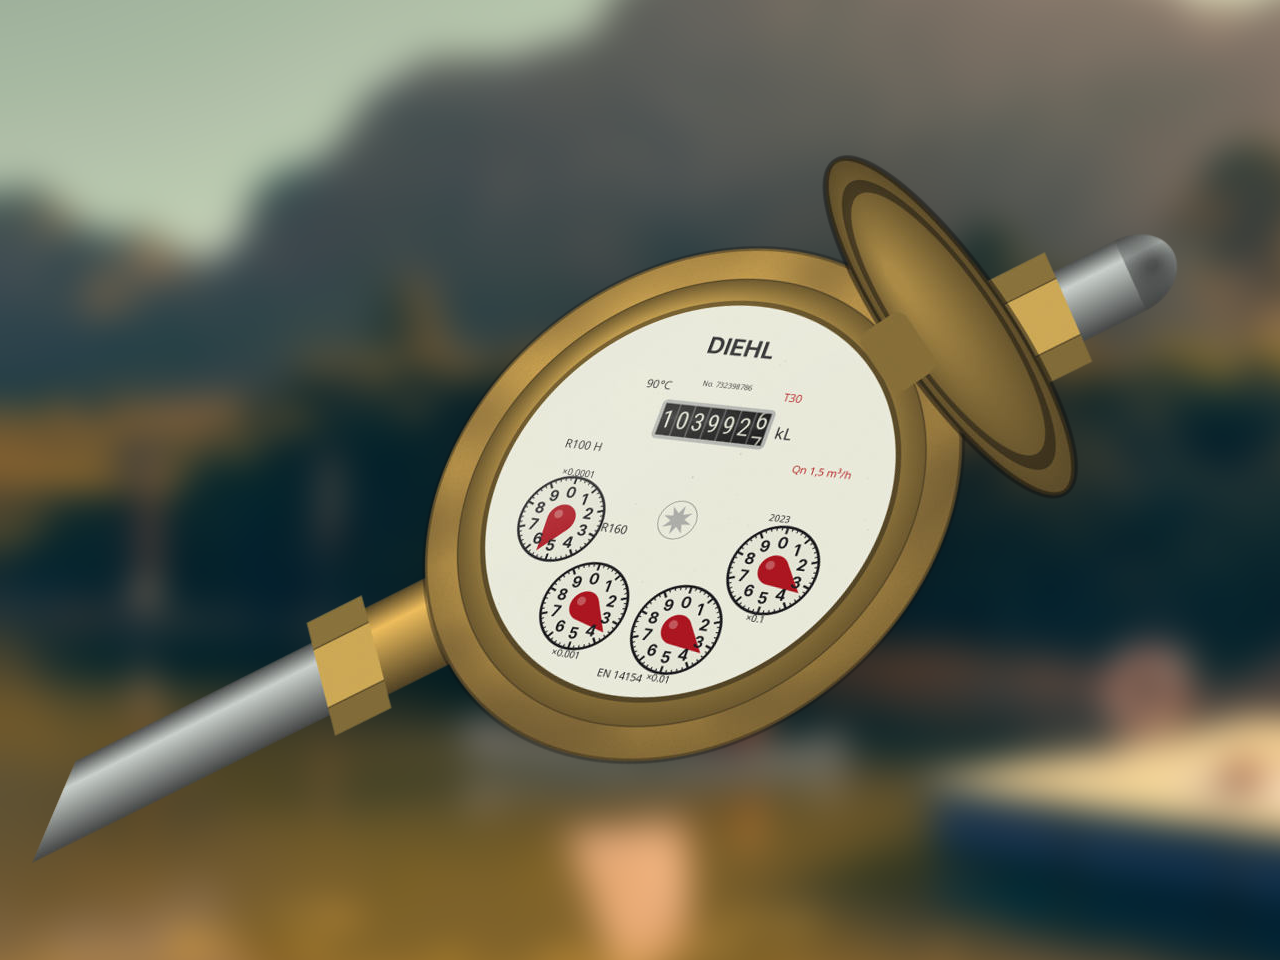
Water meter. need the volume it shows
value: 1039926.3335 kL
